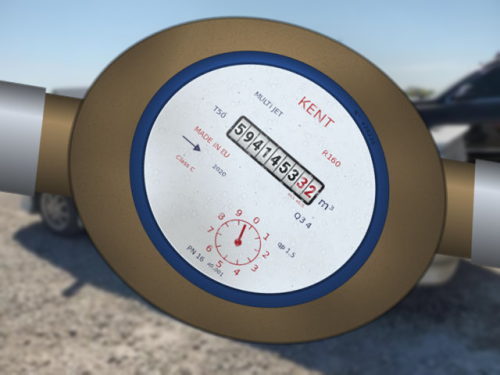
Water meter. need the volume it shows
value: 5941453.319 m³
